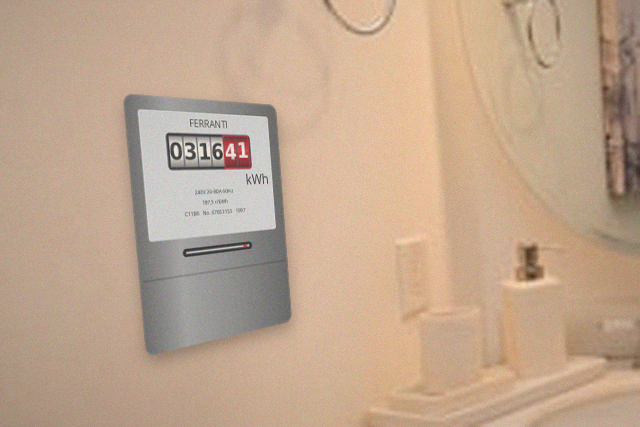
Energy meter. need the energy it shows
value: 316.41 kWh
